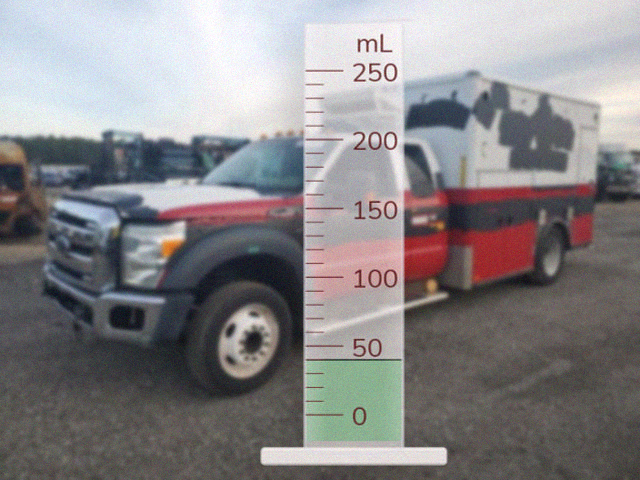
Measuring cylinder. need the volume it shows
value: 40 mL
